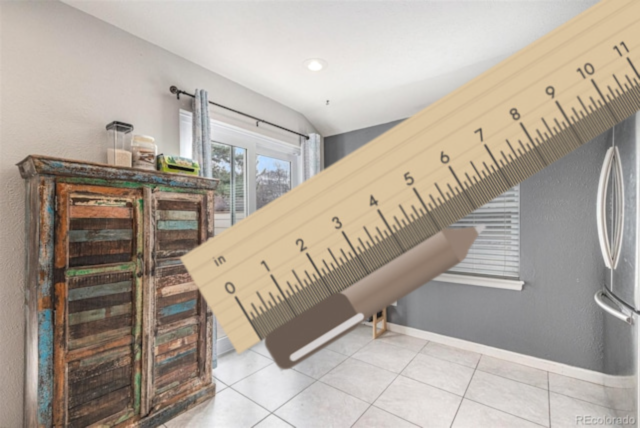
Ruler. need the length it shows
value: 6 in
